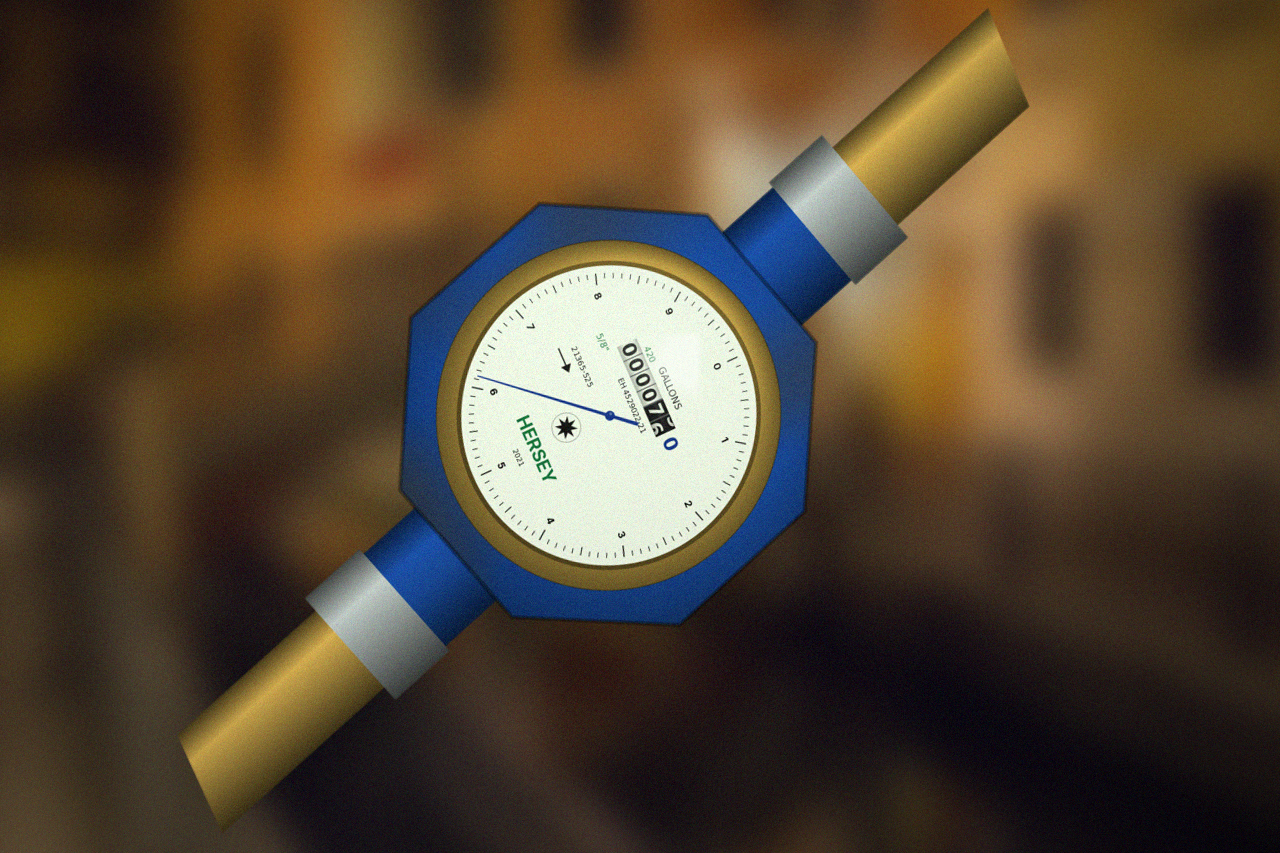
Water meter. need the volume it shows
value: 756.1 gal
